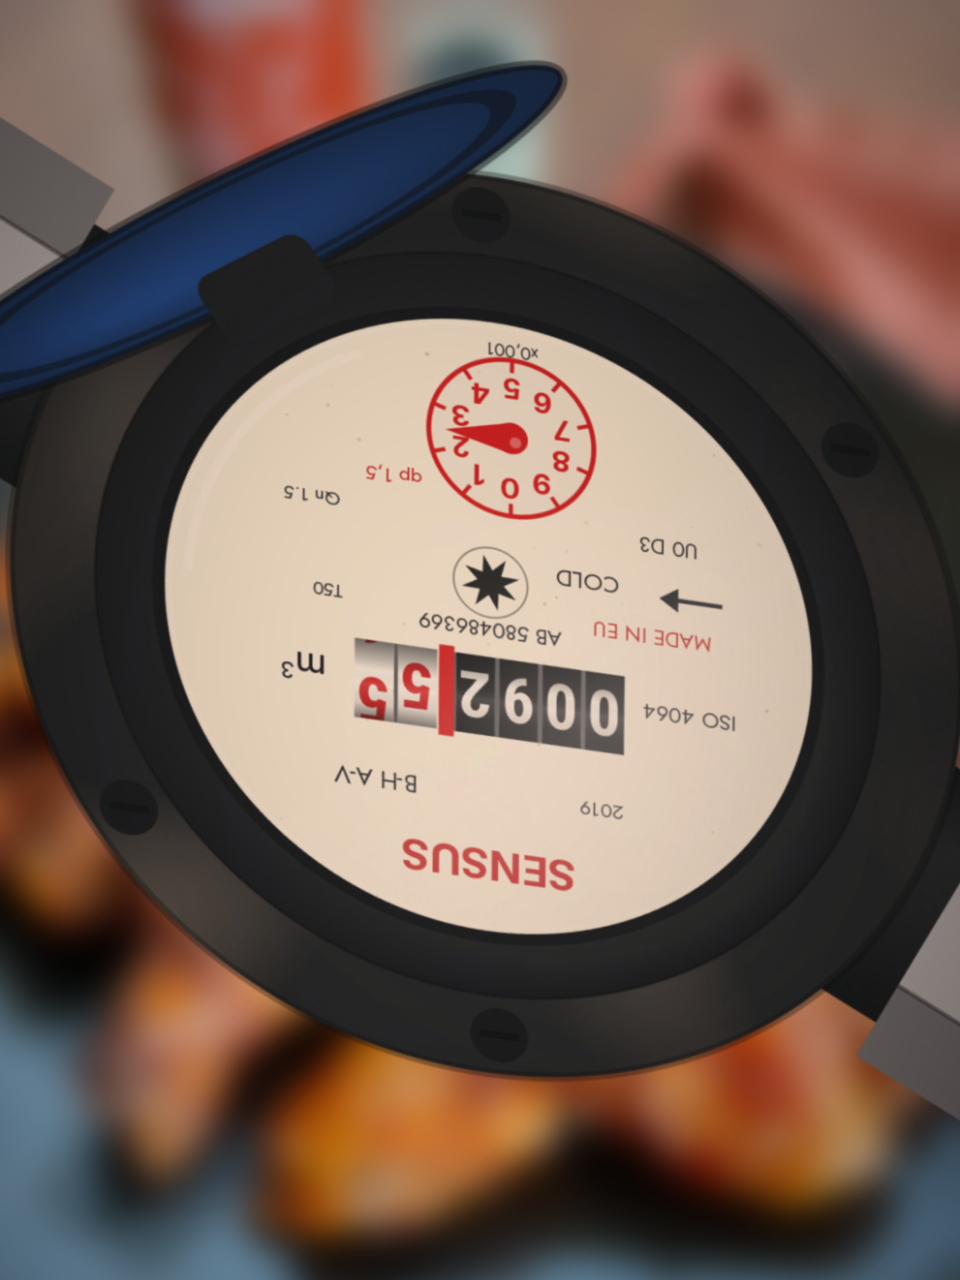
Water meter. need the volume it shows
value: 92.552 m³
